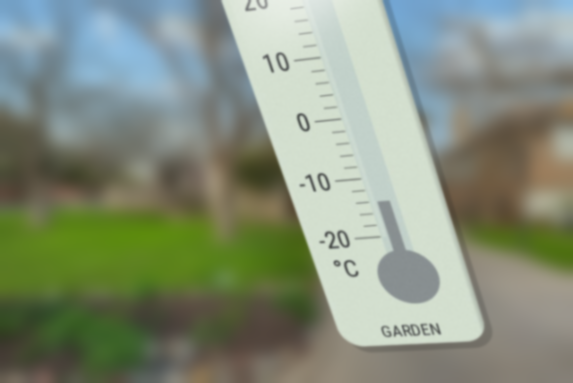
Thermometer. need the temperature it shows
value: -14 °C
